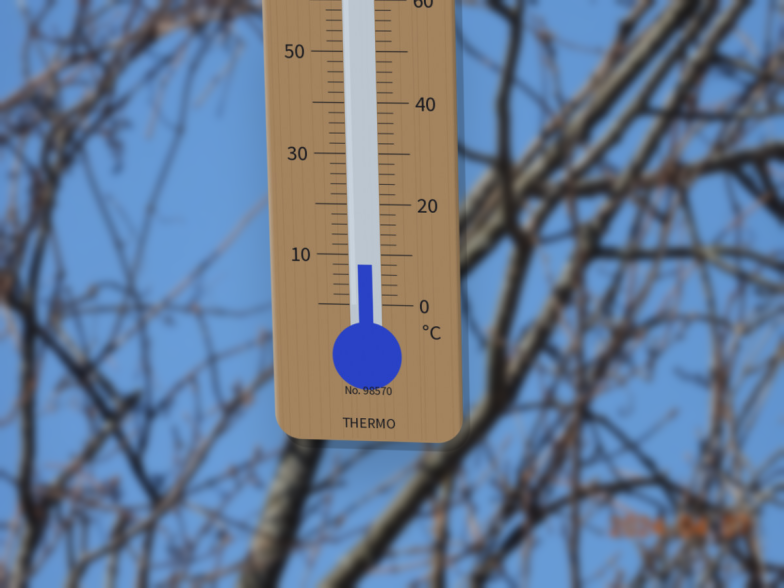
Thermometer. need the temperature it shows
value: 8 °C
